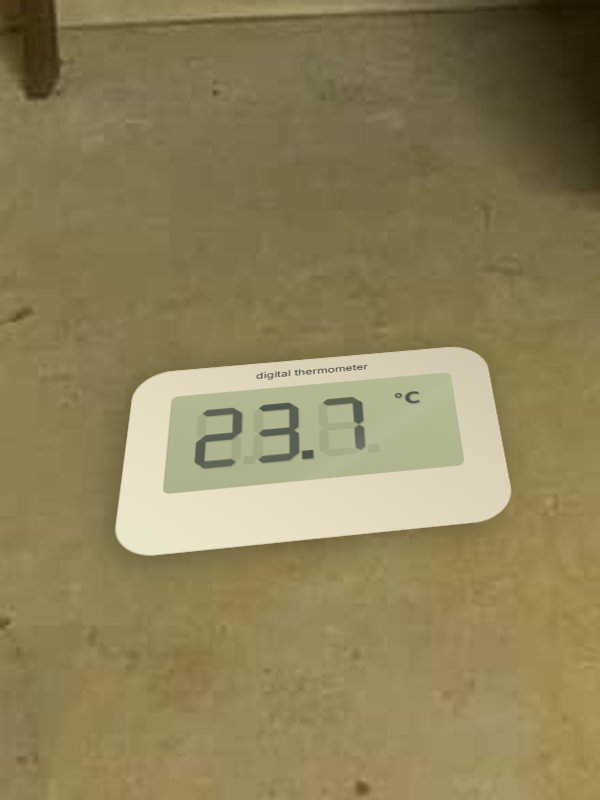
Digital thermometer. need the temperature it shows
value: 23.7 °C
